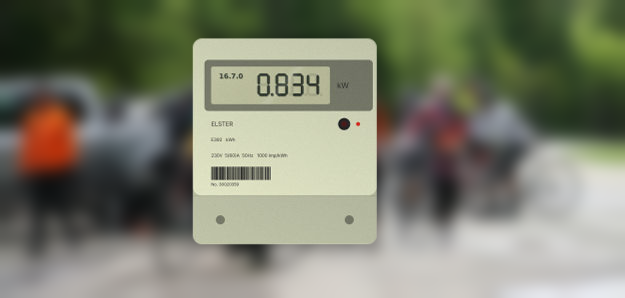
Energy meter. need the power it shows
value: 0.834 kW
